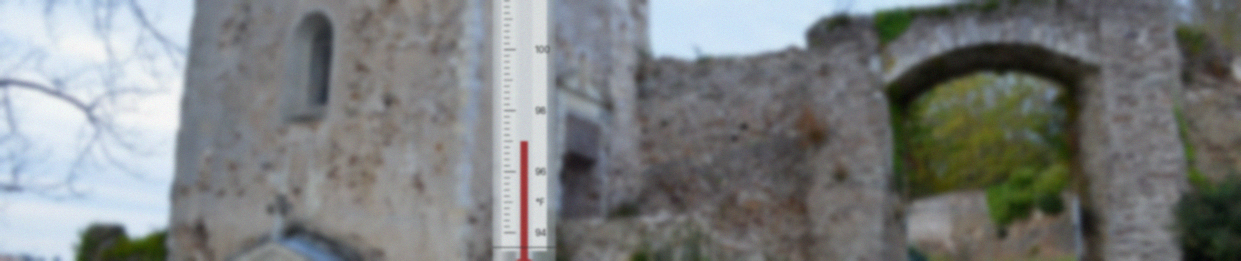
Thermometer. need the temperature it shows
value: 97 °F
